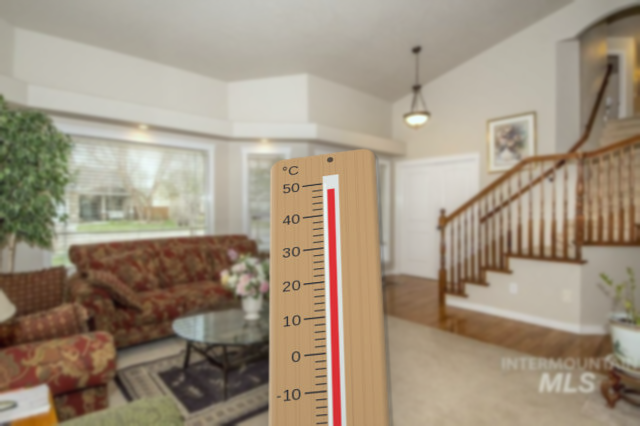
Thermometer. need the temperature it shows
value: 48 °C
